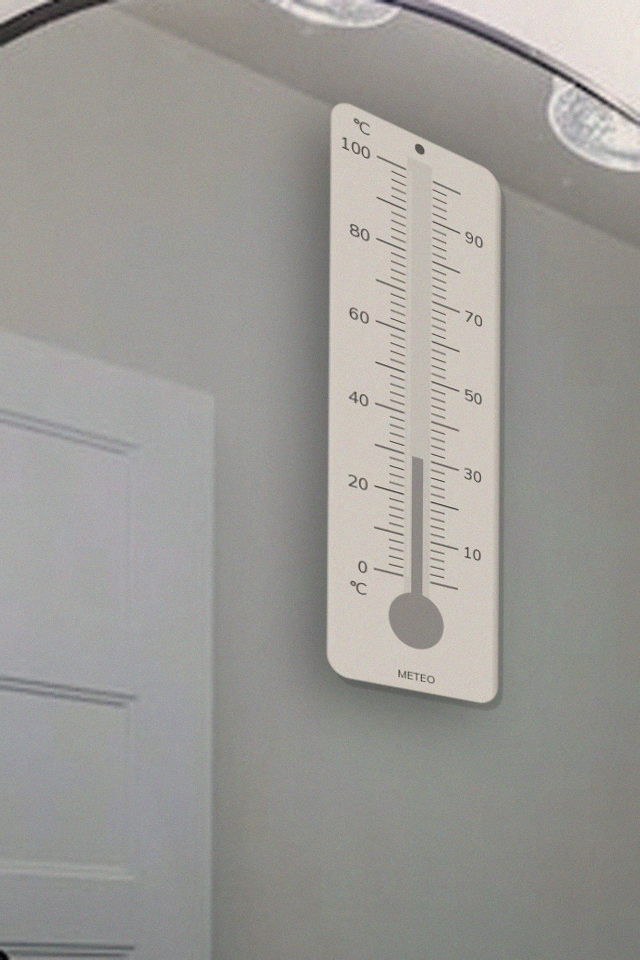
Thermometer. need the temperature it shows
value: 30 °C
